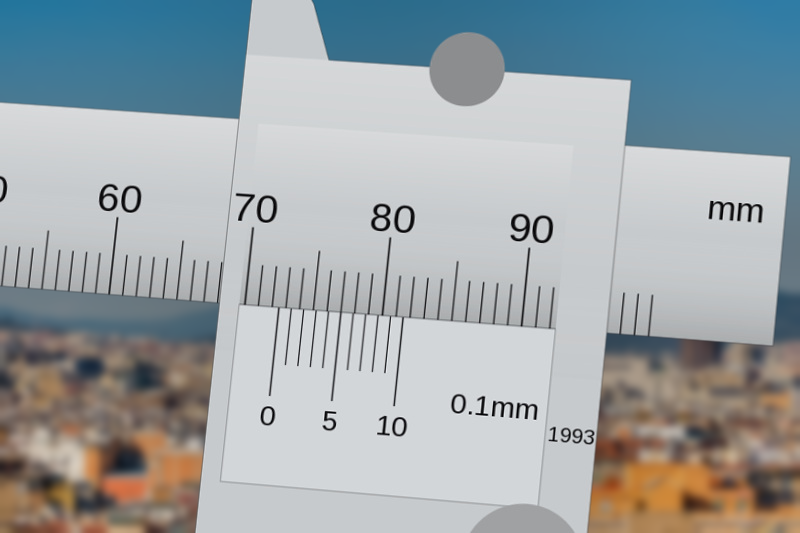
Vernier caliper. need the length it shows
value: 72.5 mm
